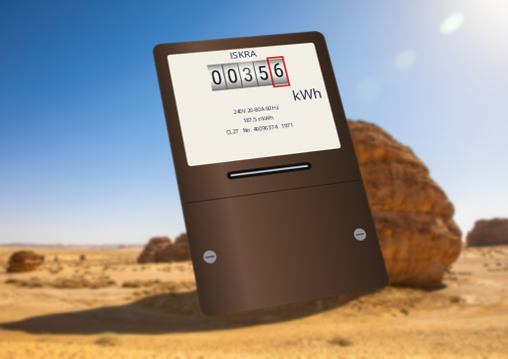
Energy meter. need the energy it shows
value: 35.6 kWh
